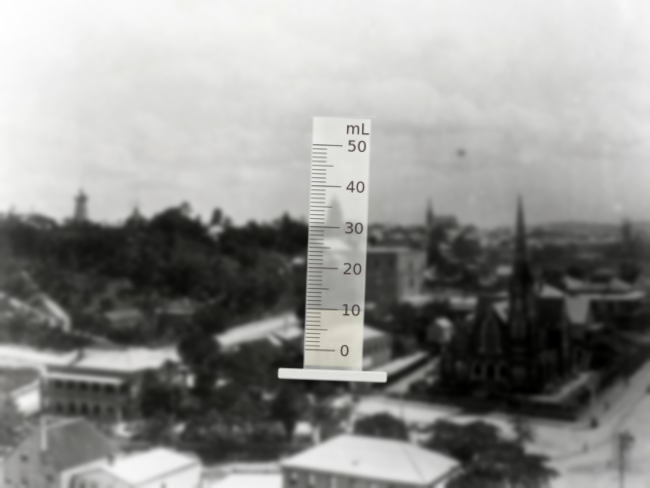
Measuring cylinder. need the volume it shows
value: 10 mL
